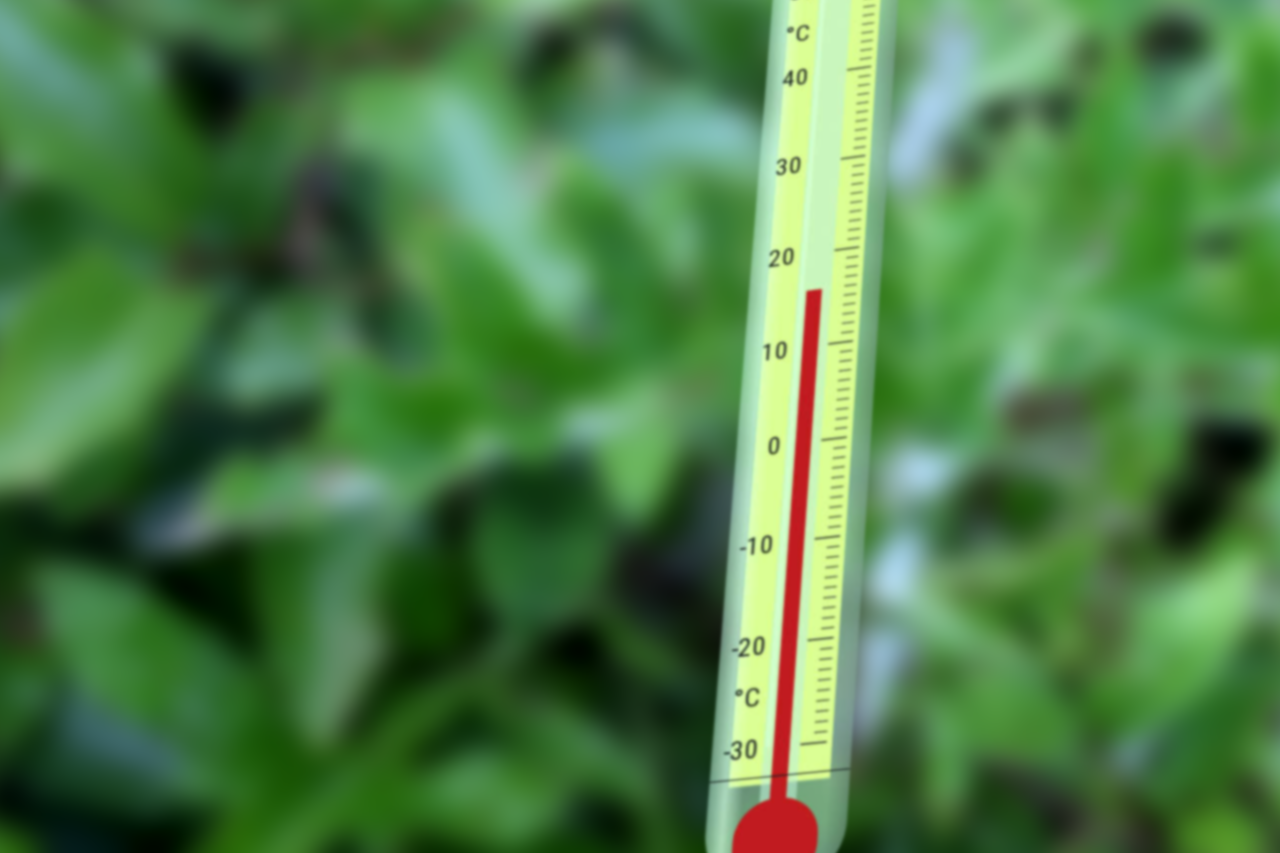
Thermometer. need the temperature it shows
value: 16 °C
